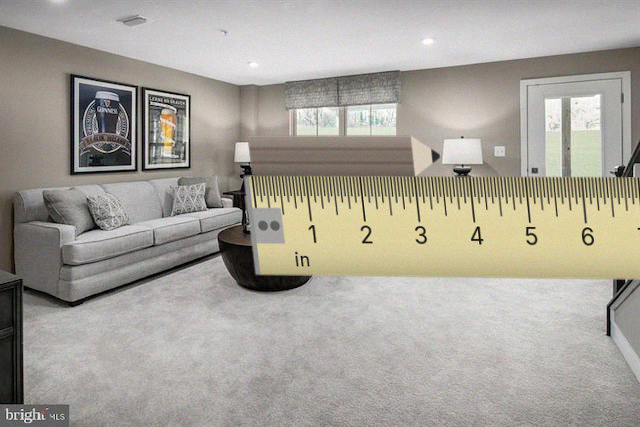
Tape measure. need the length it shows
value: 3.5 in
